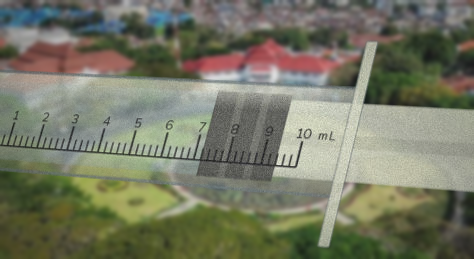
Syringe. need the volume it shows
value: 7.2 mL
